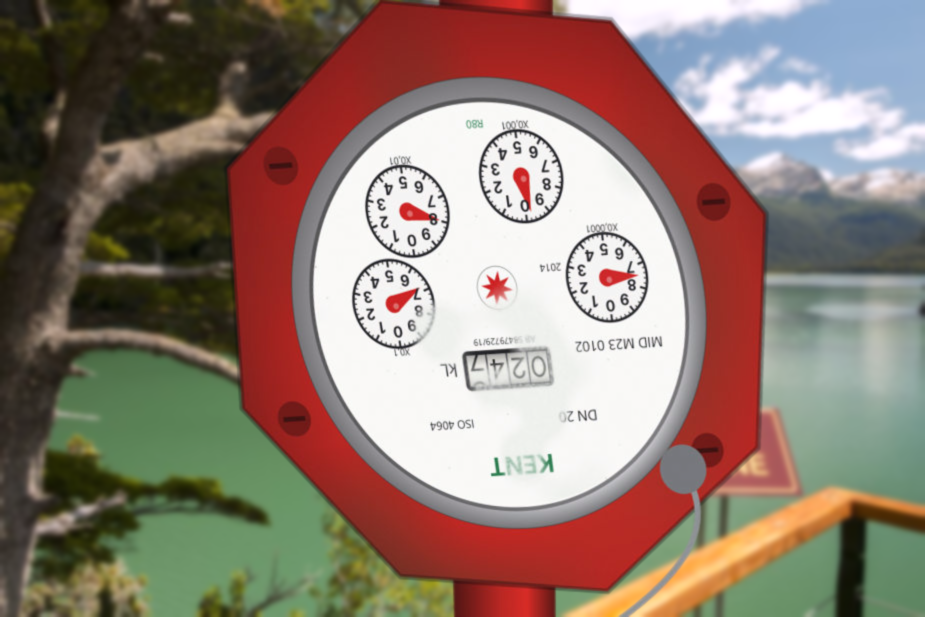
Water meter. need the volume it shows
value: 246.6797 kL
